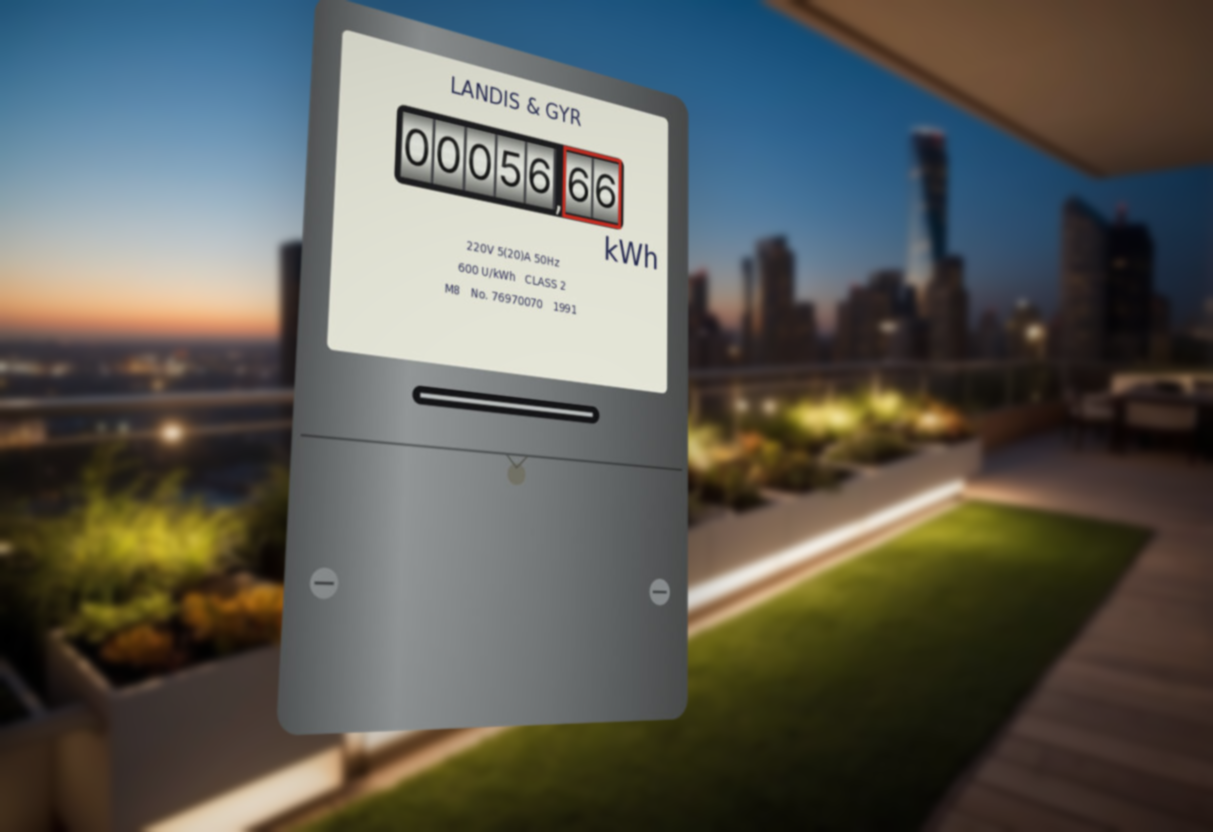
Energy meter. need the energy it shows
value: 56.66 kWh
